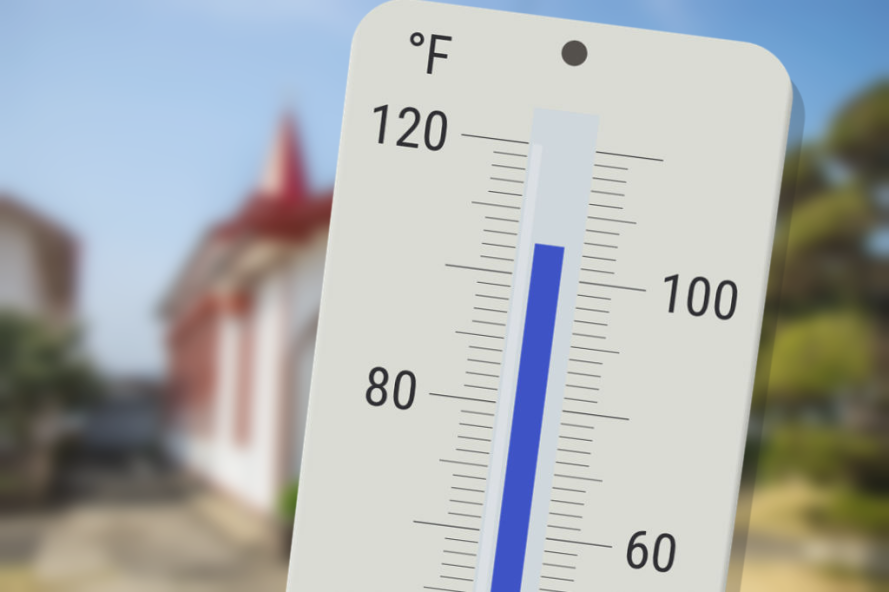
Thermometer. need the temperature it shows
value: 105 °F
